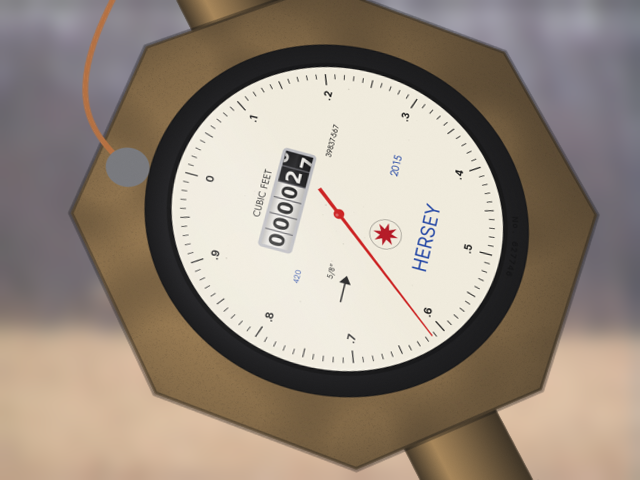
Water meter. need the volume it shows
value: 26.61 ft³
